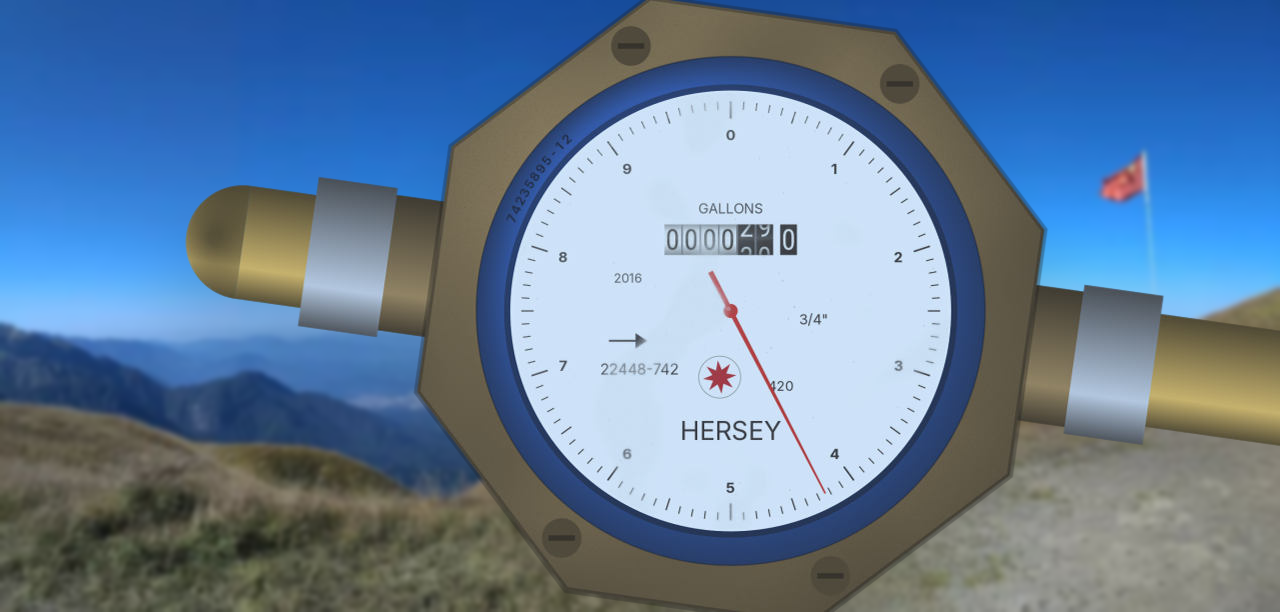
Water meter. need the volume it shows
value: 294.2 gal
